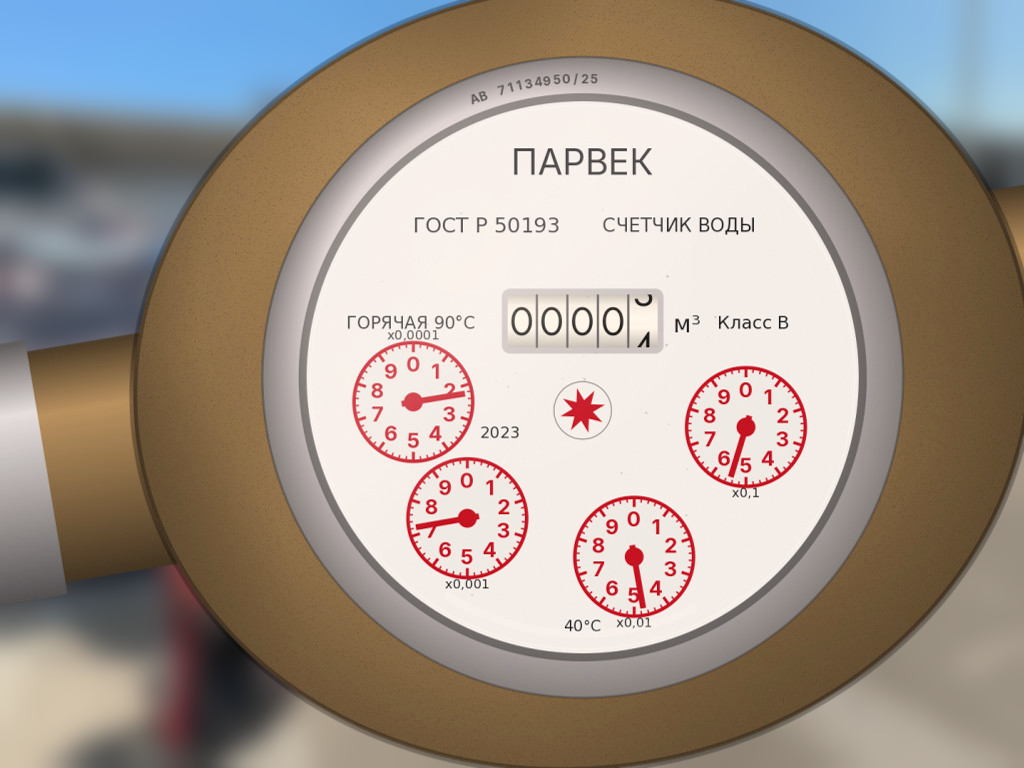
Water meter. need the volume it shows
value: 3.5472 m³
